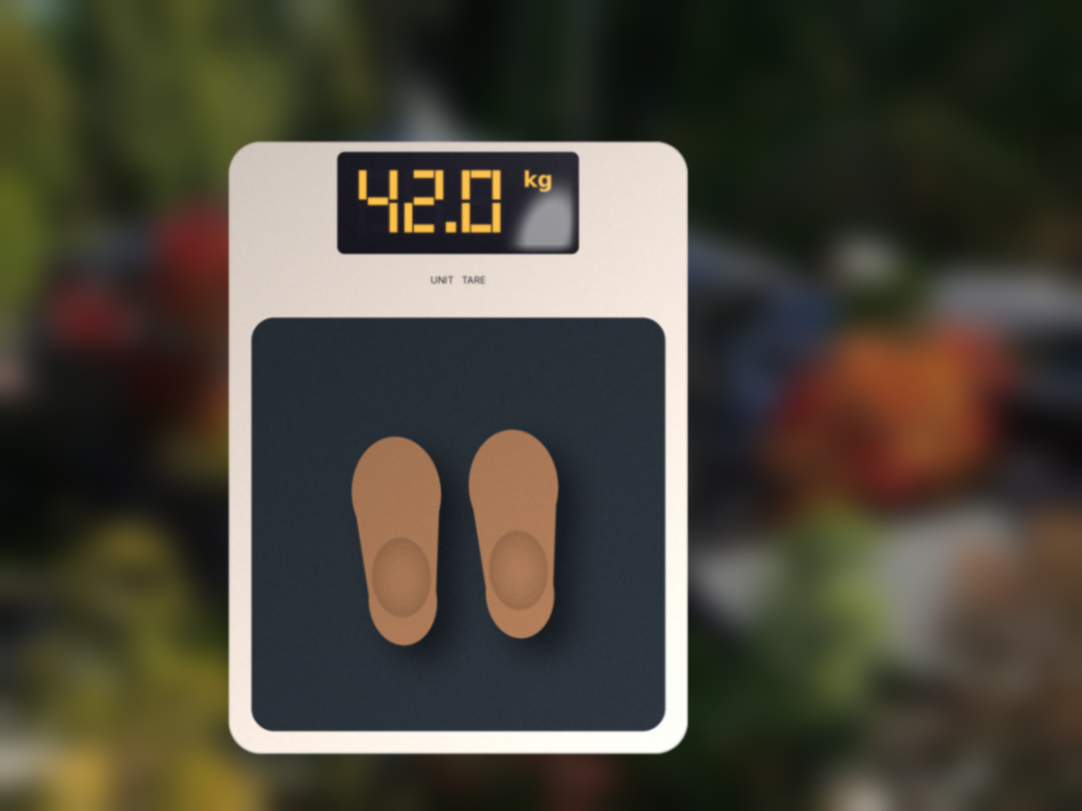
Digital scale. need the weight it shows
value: 42.0 kg
